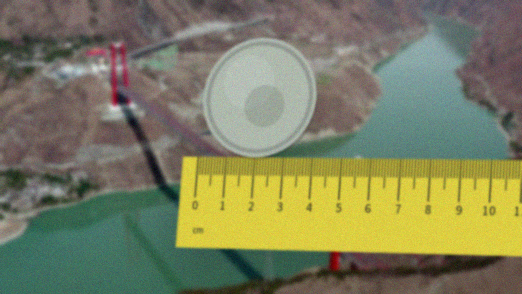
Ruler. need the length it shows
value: 4 cm
